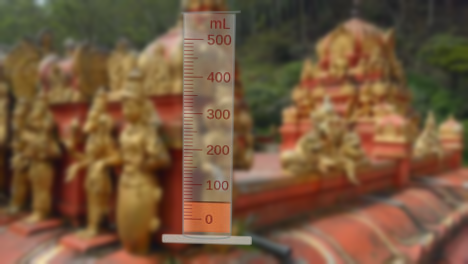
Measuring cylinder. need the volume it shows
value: 50 mL
